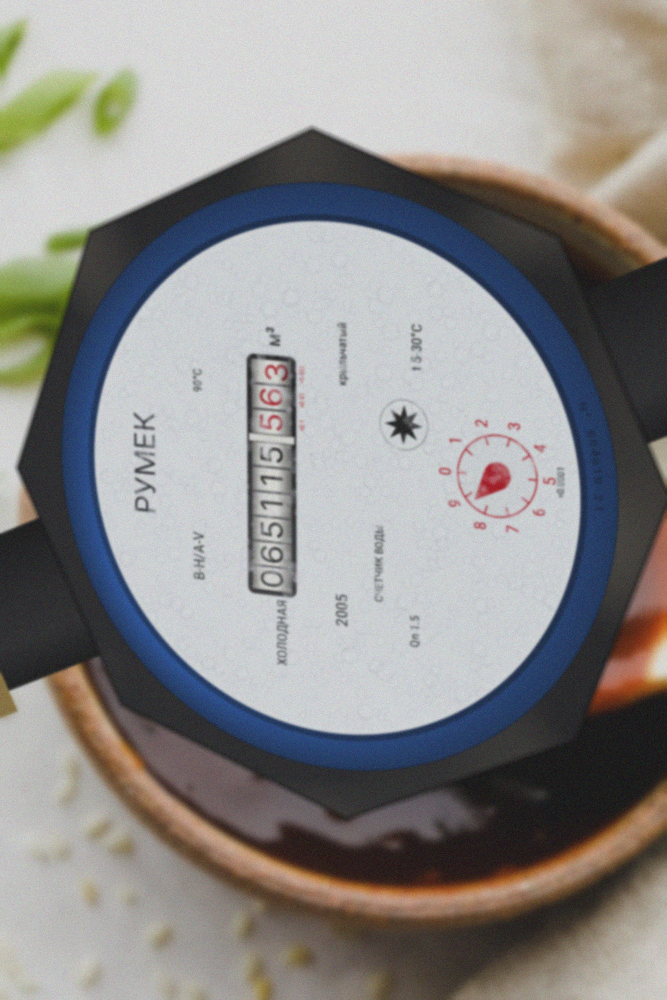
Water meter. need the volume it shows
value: 65115.5628 m³
